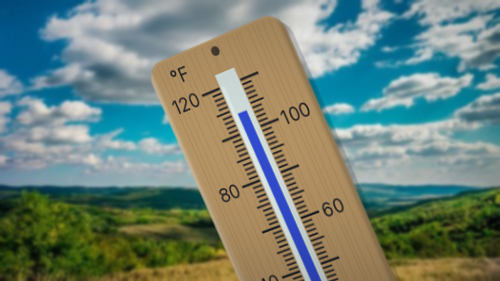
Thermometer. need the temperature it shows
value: 108 °F
